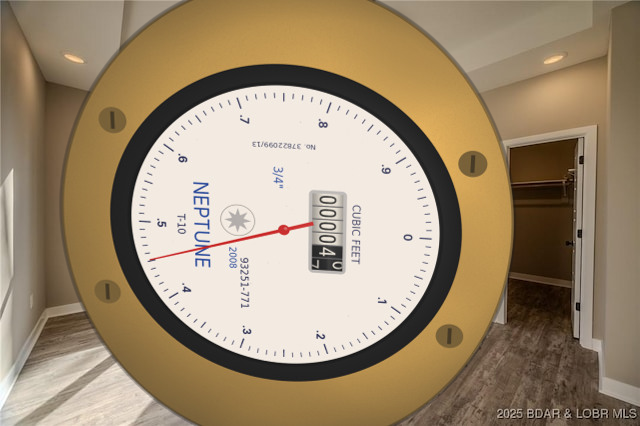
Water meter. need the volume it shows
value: 46.45 ft³
